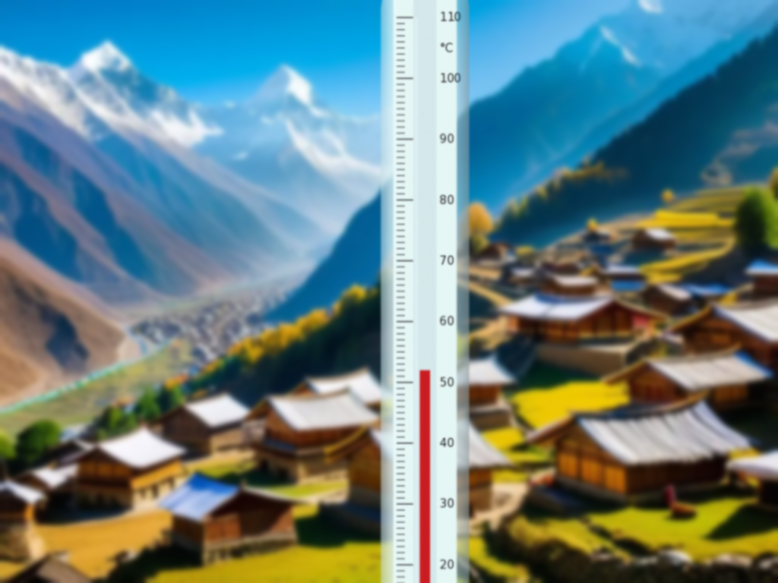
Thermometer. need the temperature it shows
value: 52 °C
